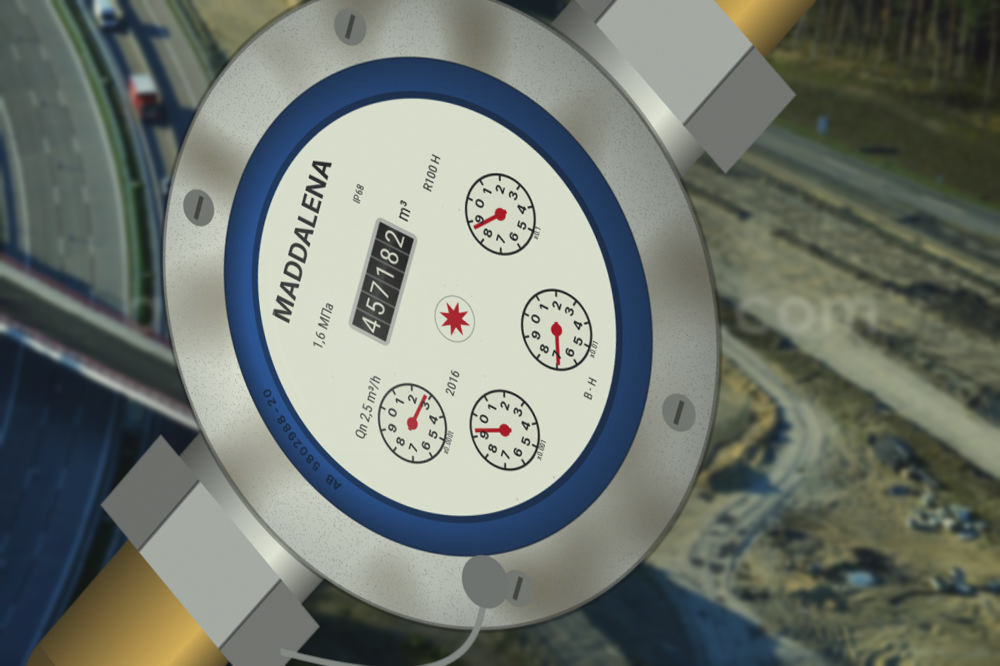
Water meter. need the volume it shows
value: 457182.8692 m³
